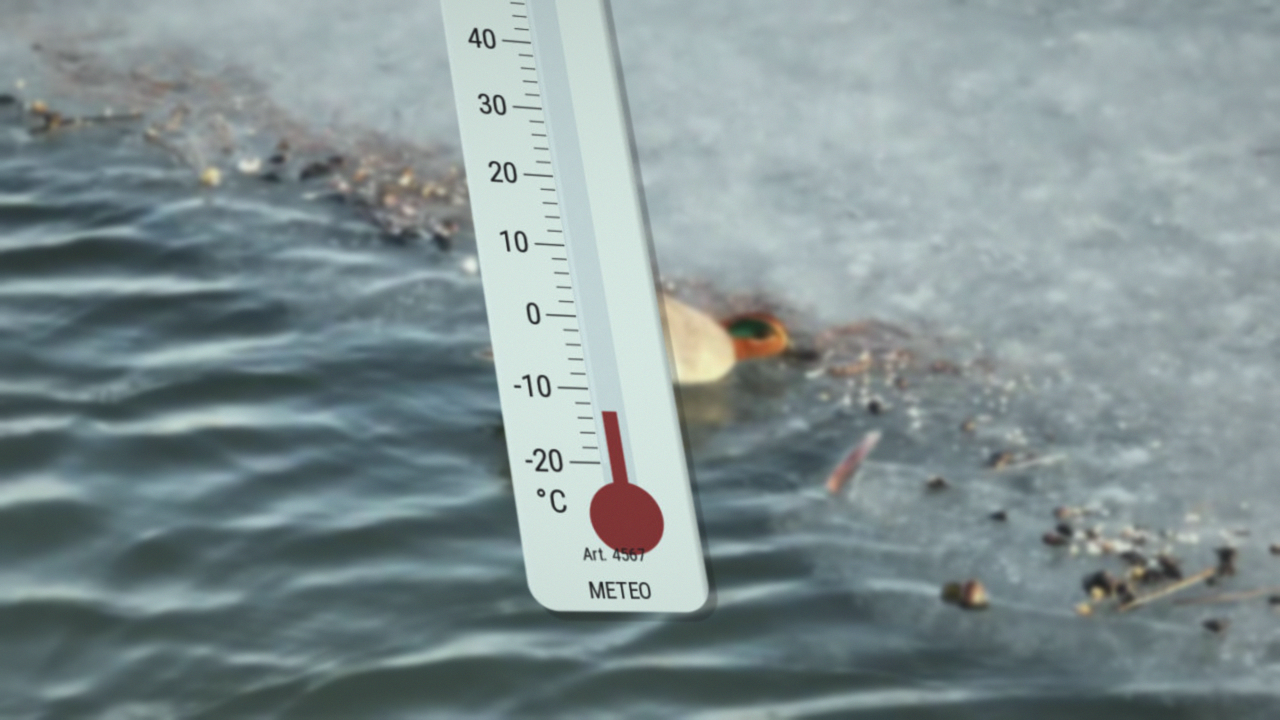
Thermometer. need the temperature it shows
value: -13 °C
